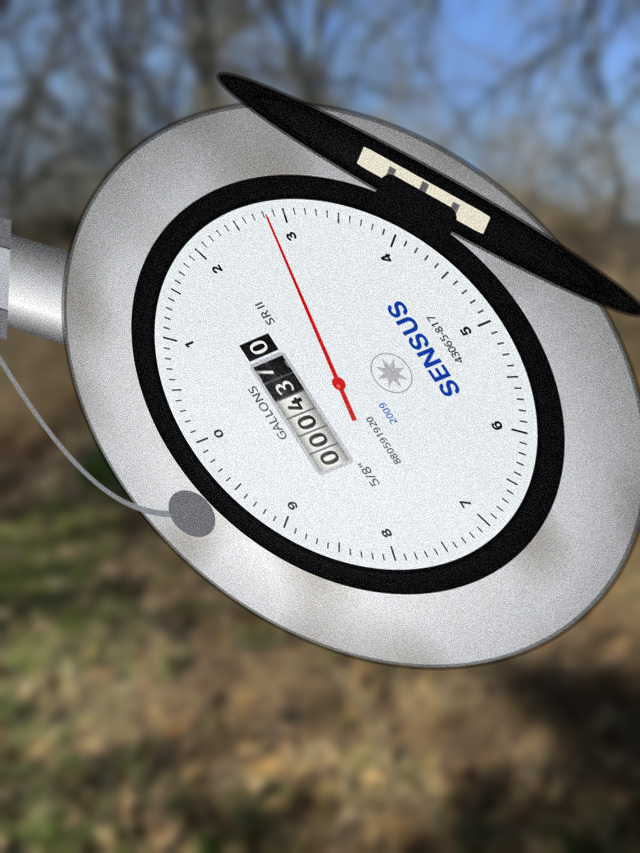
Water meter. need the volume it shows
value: 4372.8 gal
